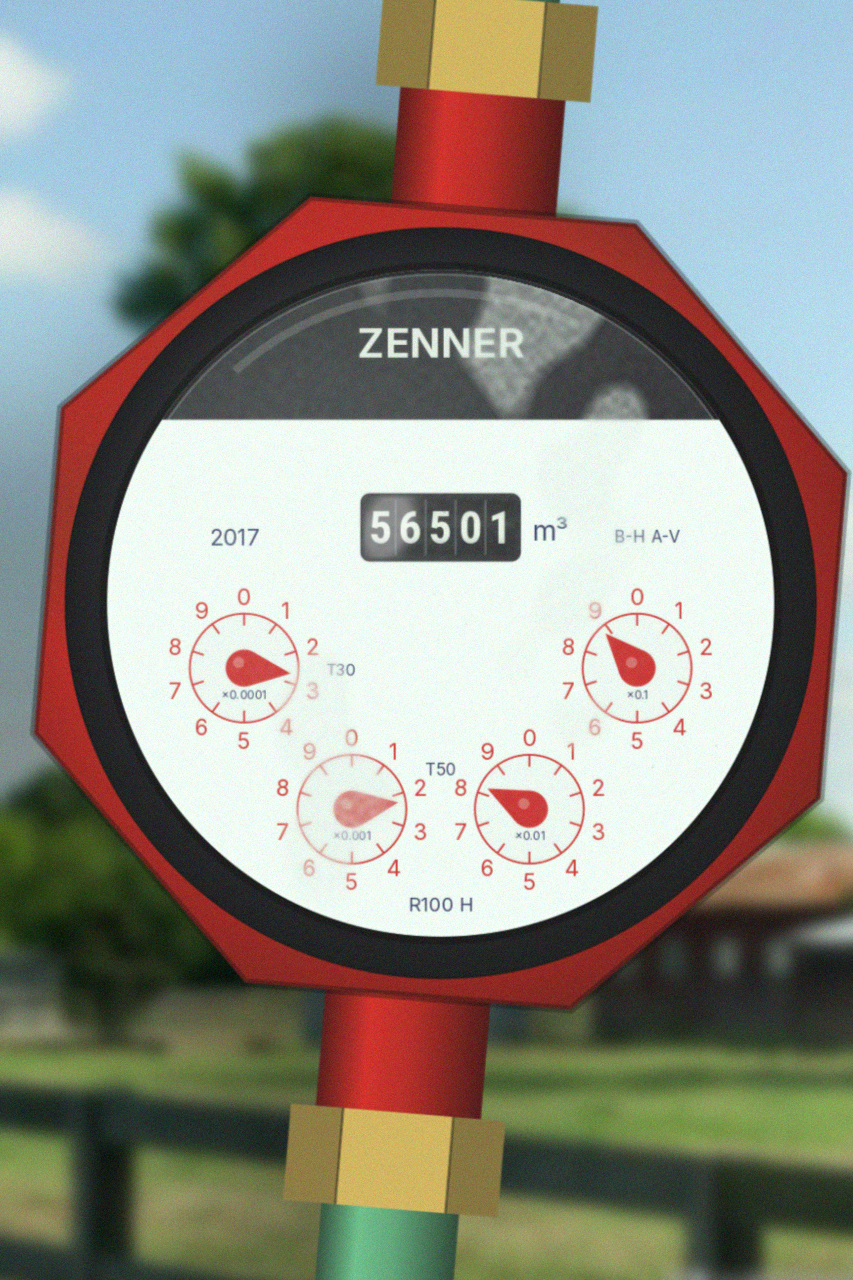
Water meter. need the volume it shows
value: 56501.8822 m³
